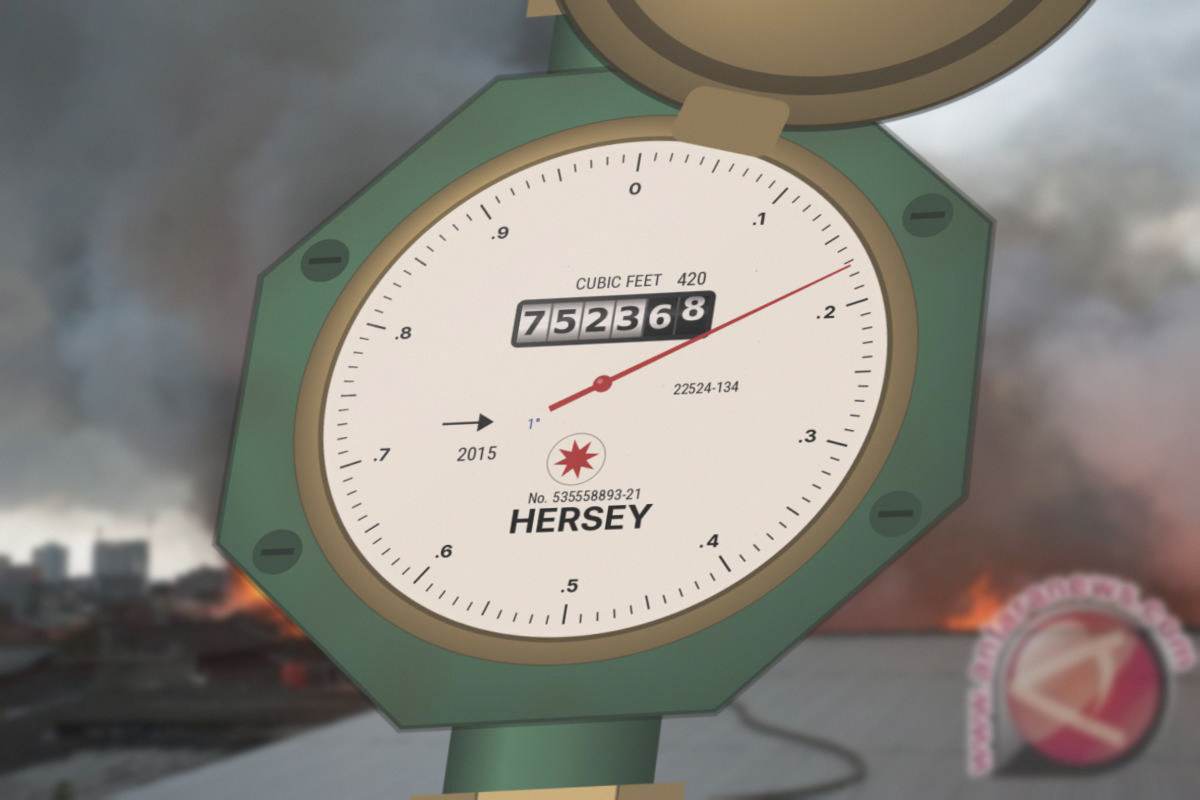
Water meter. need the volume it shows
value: 752368.17 ft³
